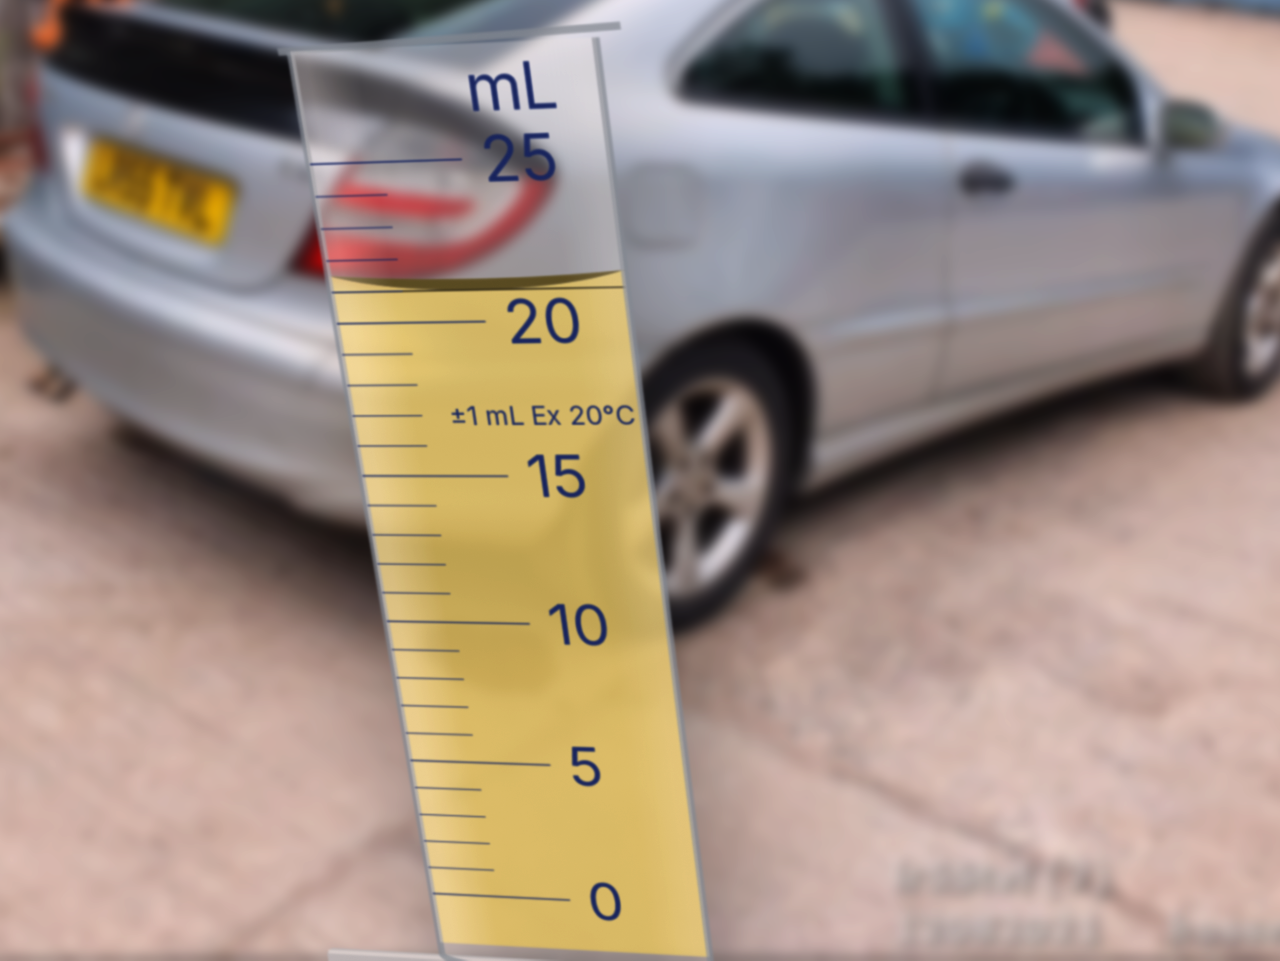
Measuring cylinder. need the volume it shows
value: 21 mL
